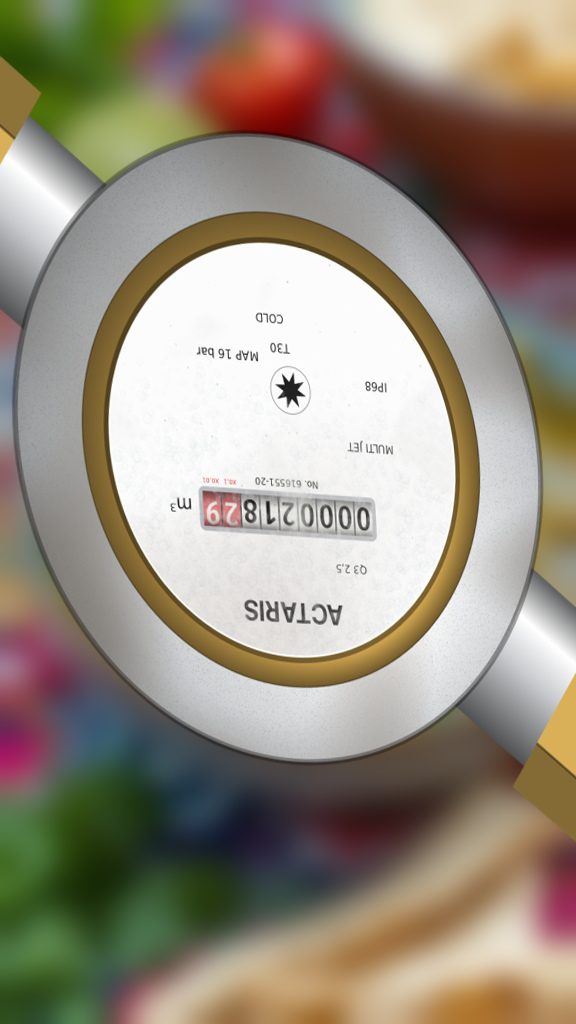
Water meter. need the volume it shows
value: 218.29 m³
